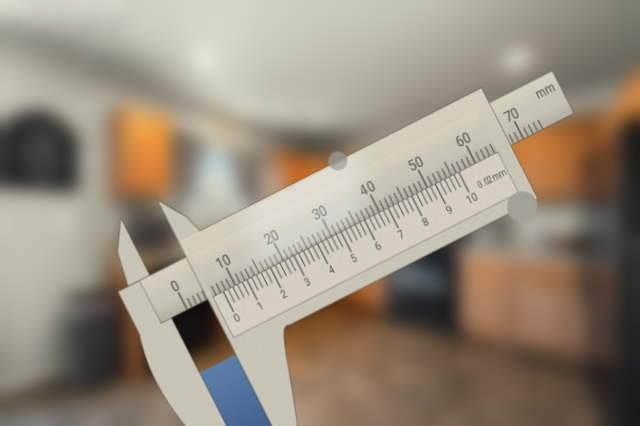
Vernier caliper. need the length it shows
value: 7.5 mm
